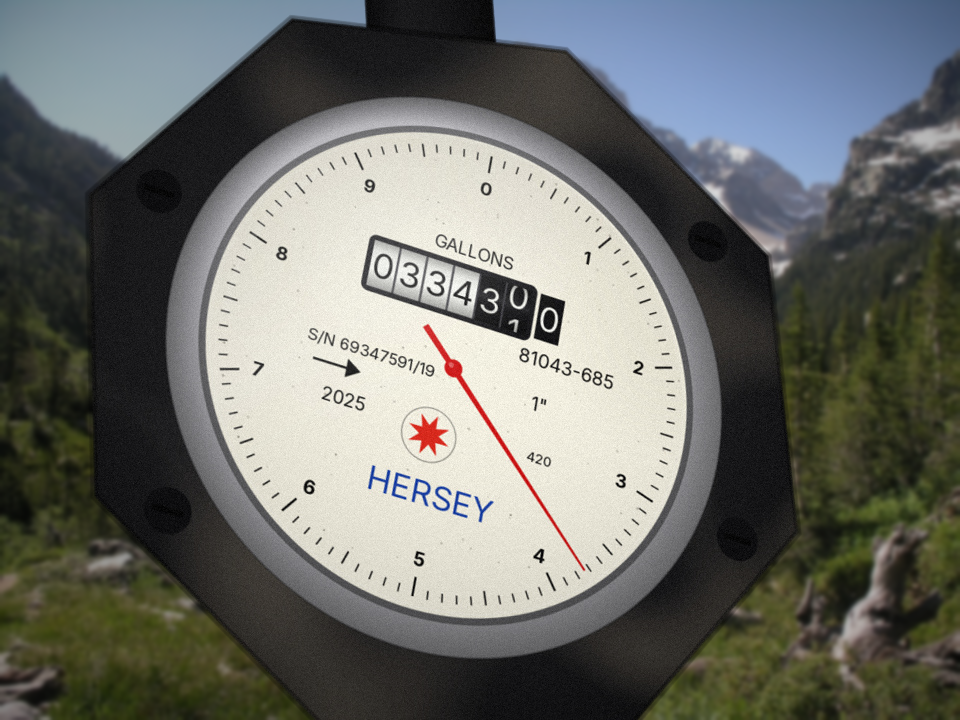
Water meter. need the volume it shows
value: 334303.7 gal
